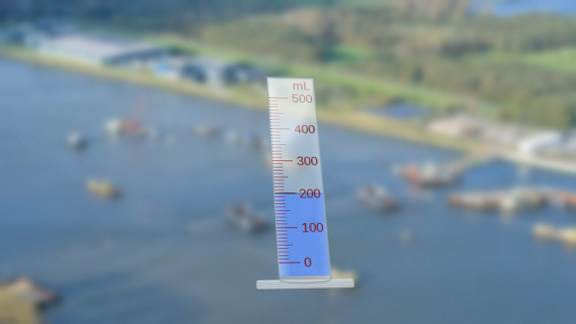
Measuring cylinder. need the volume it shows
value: 200 mL
